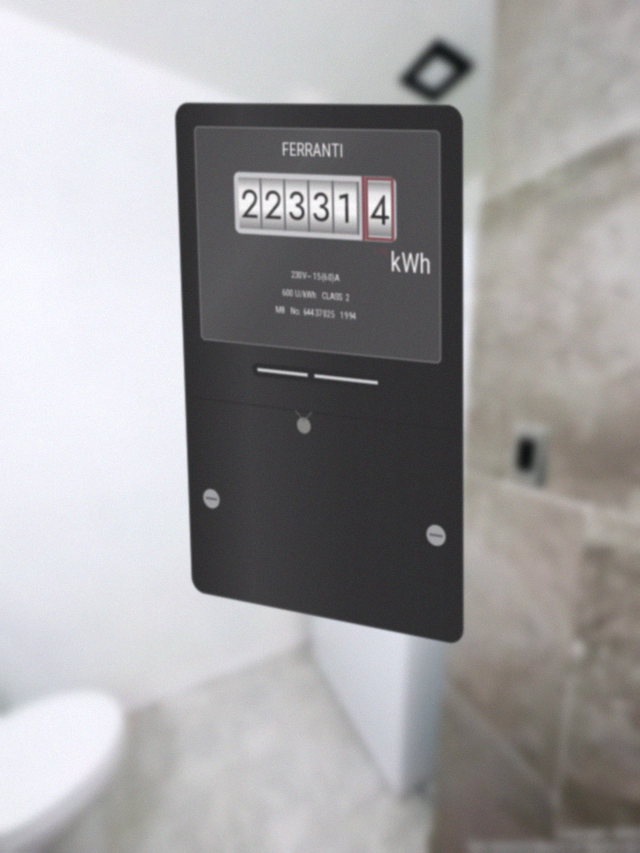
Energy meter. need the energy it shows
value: 22331.4 kWh
